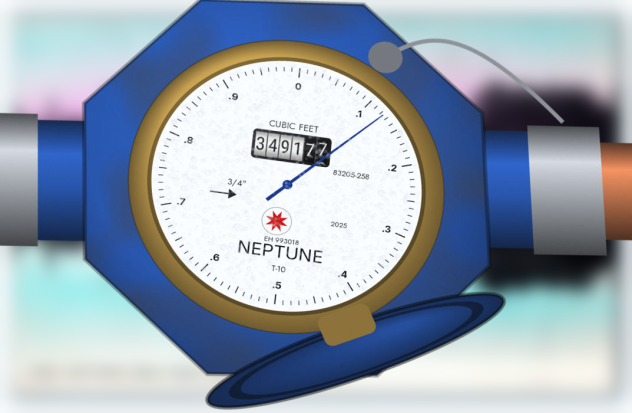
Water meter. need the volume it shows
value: 349177.12 ft³
